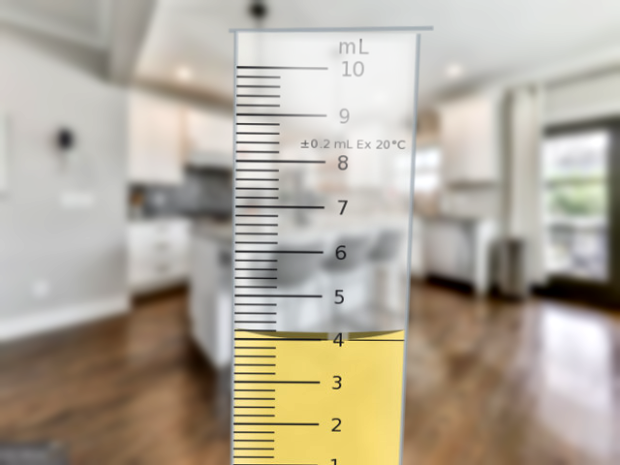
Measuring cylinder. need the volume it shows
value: 4 mL
